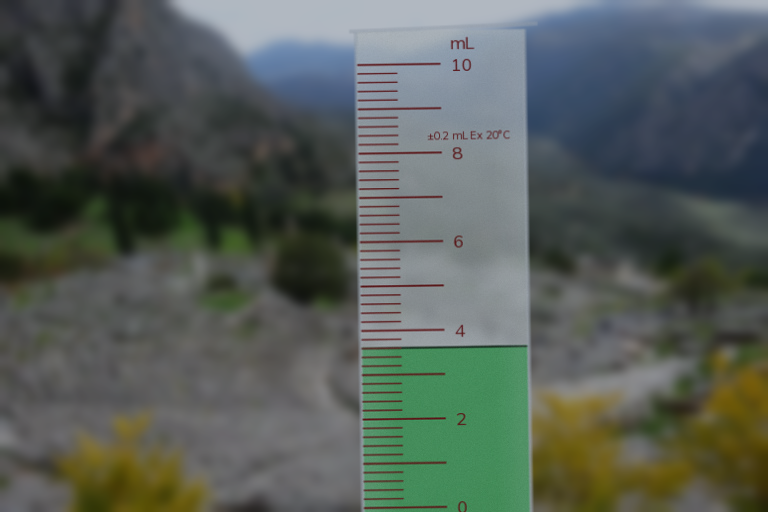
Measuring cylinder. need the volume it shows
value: 3.6 mL
